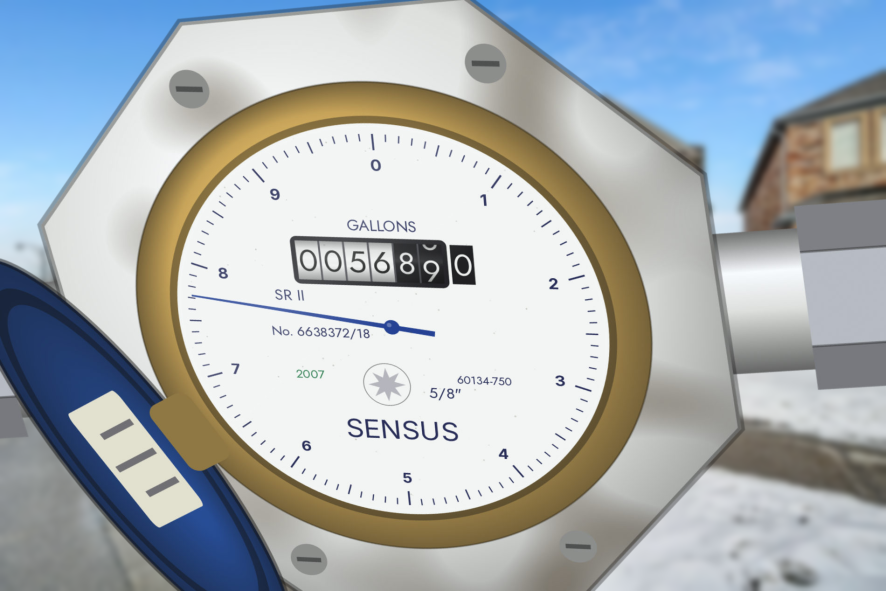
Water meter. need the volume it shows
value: 56887.7 gal
